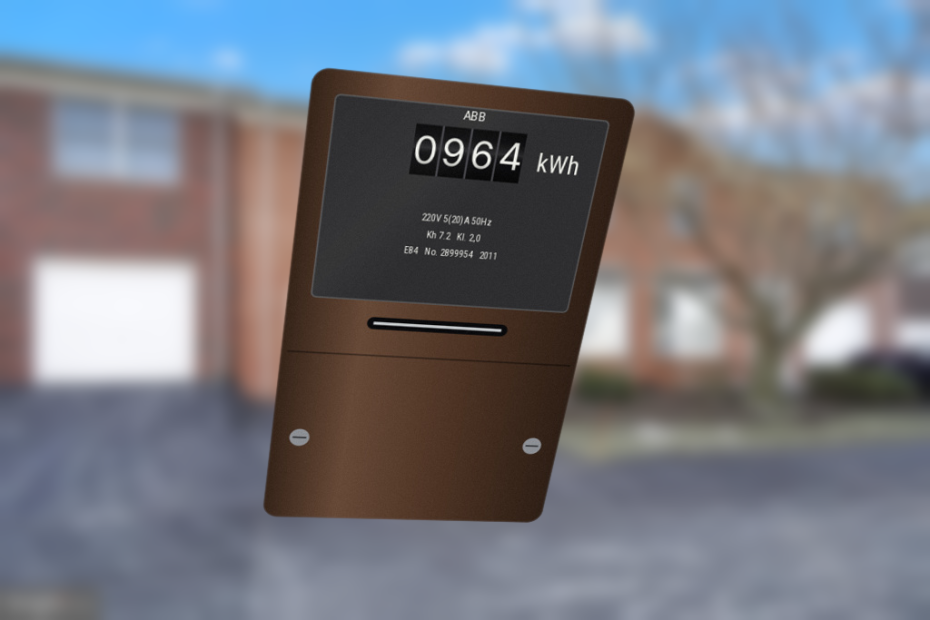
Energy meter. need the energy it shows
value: 964 kWh
